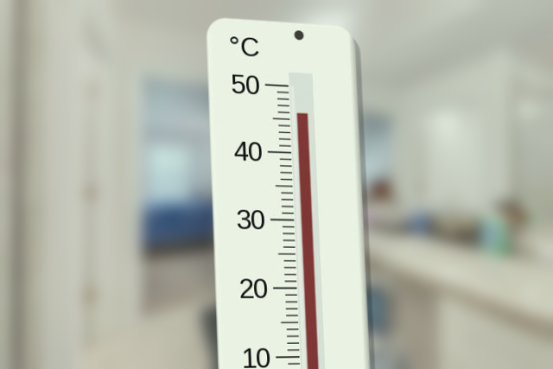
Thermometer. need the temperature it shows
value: 46 °C
